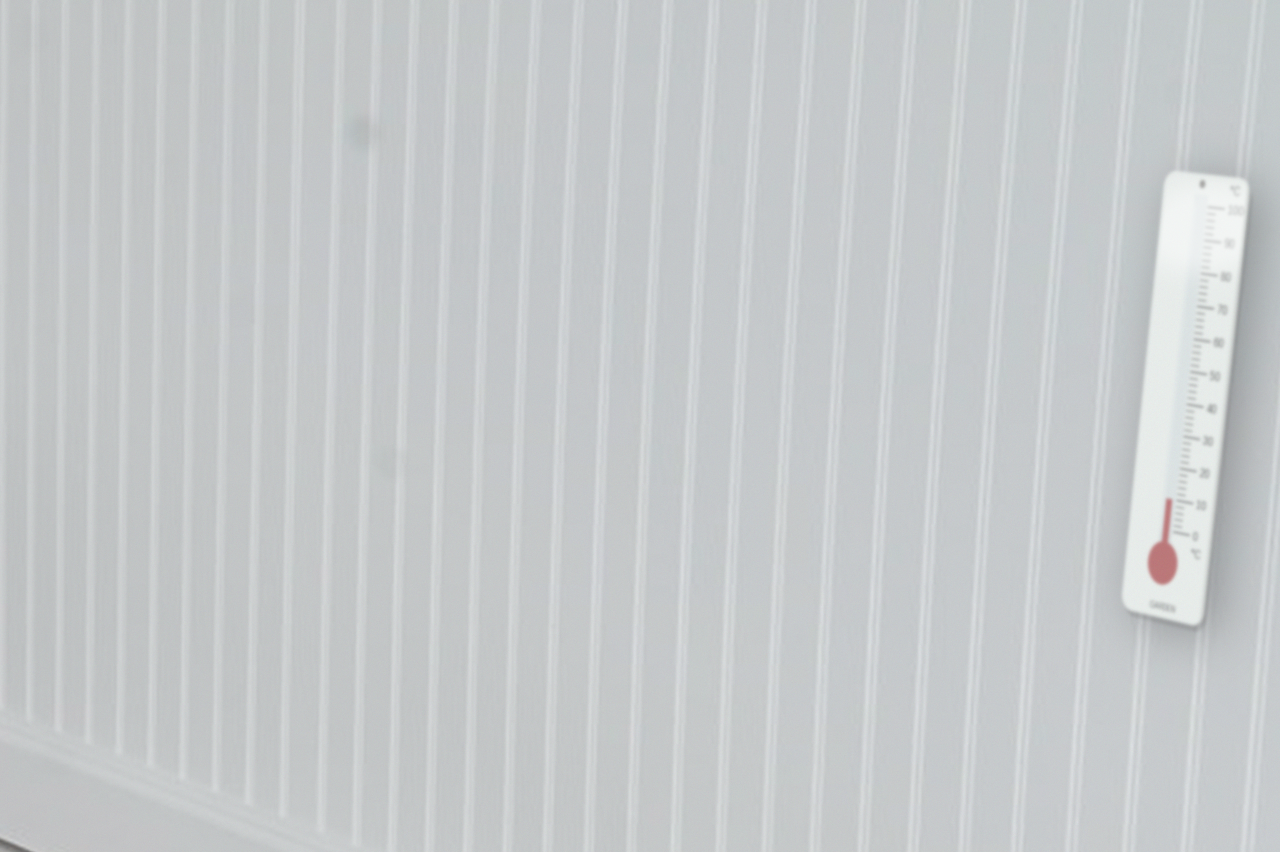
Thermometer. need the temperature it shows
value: 10 °C
